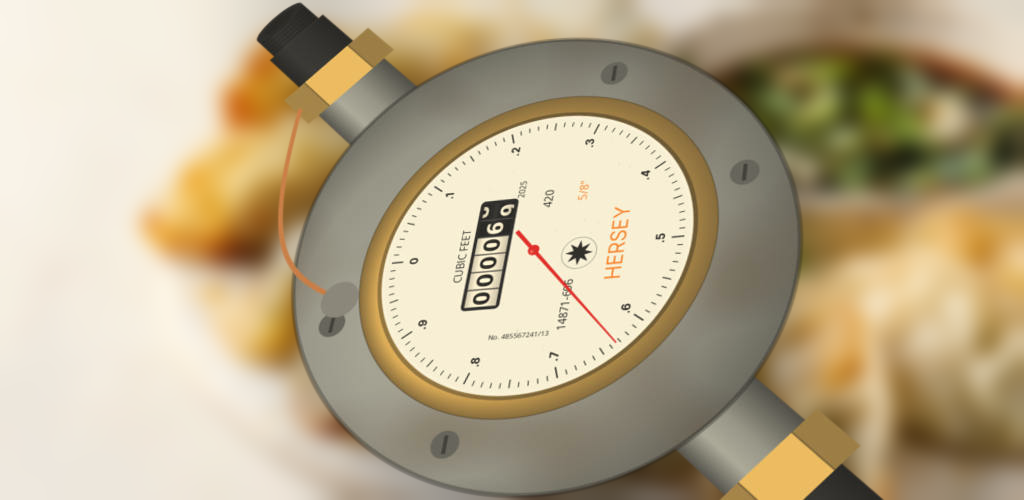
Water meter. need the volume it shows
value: 68.63 ft³
